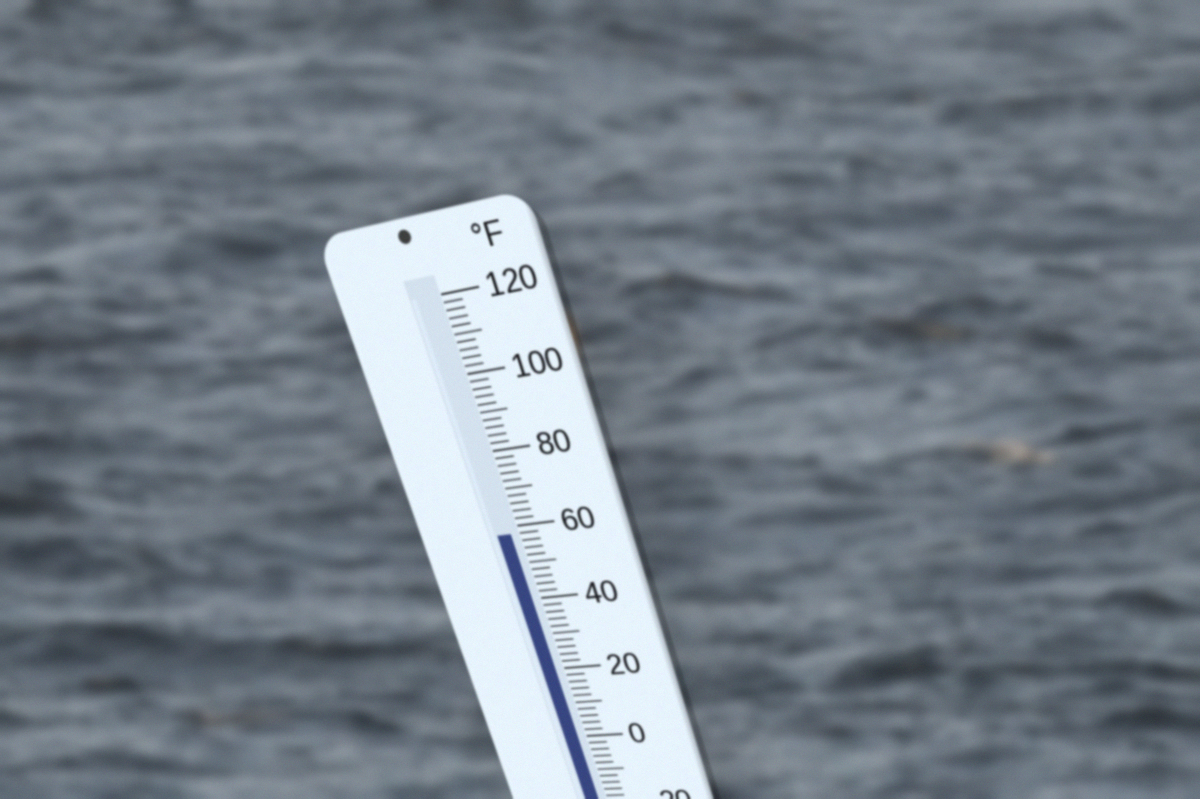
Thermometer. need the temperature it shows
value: 58 °F
